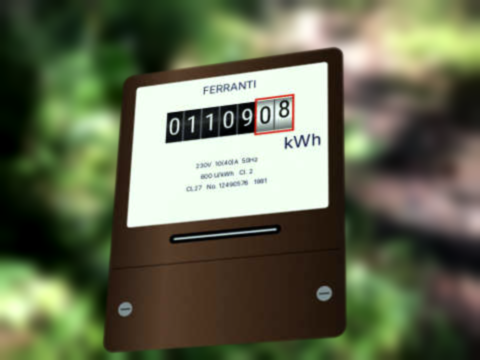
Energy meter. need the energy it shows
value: 1109.08 kWh
